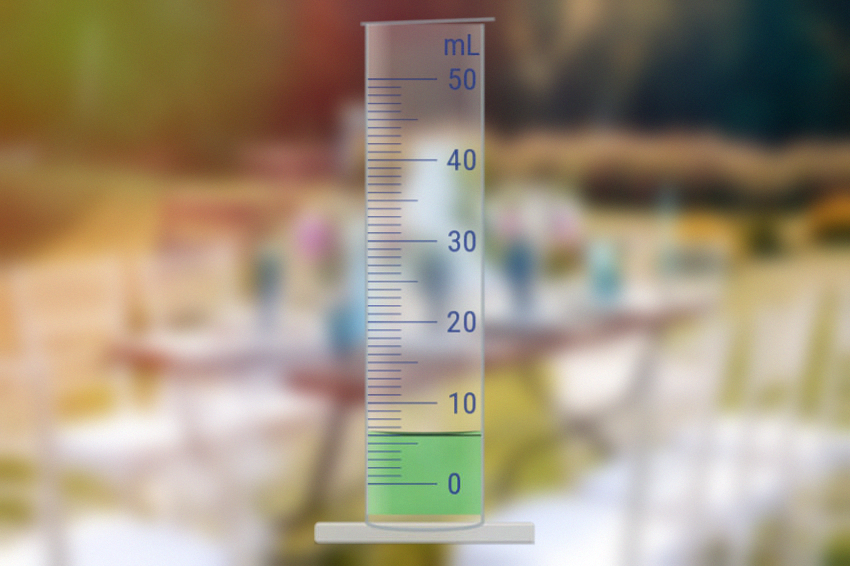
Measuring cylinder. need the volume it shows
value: 6 mL
